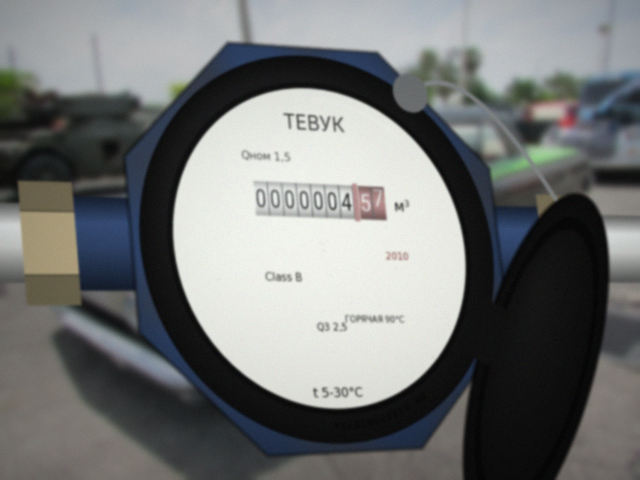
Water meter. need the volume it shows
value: 4.57 m³
